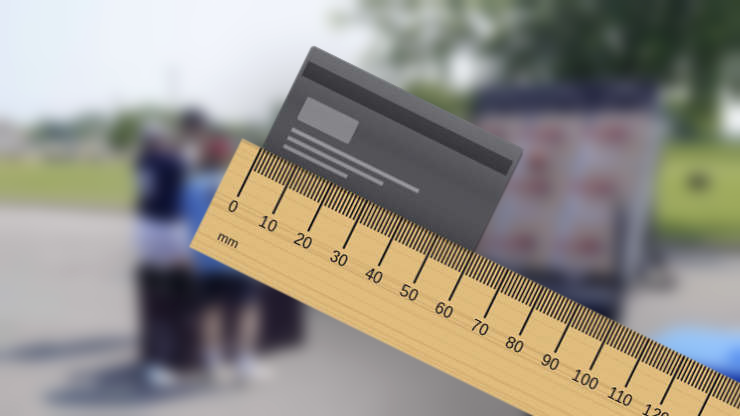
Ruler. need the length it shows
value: 60 mm
